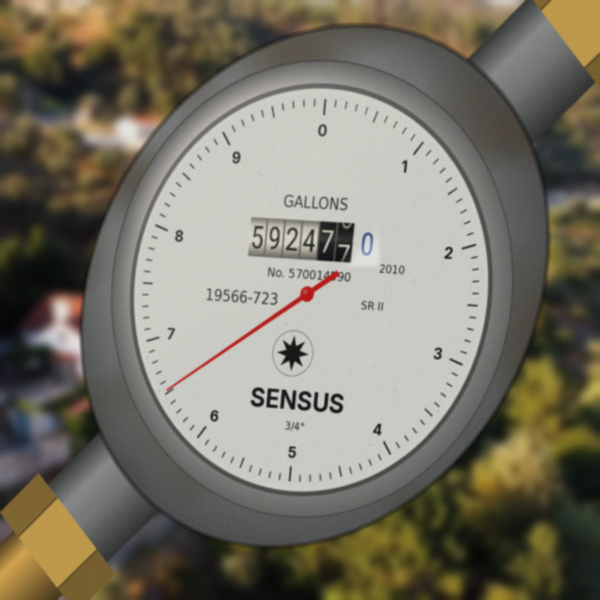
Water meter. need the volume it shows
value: 5924766.5 gal
